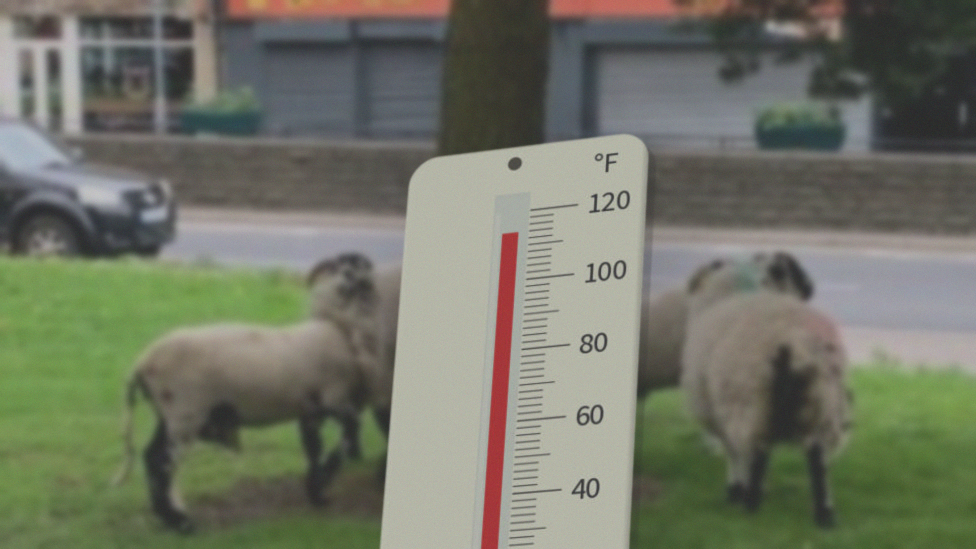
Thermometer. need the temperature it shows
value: 114 °F
